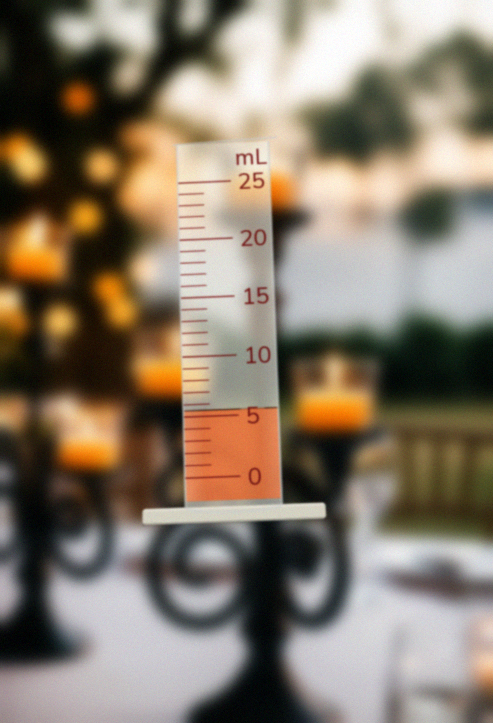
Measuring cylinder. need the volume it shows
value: 5.5 mL
